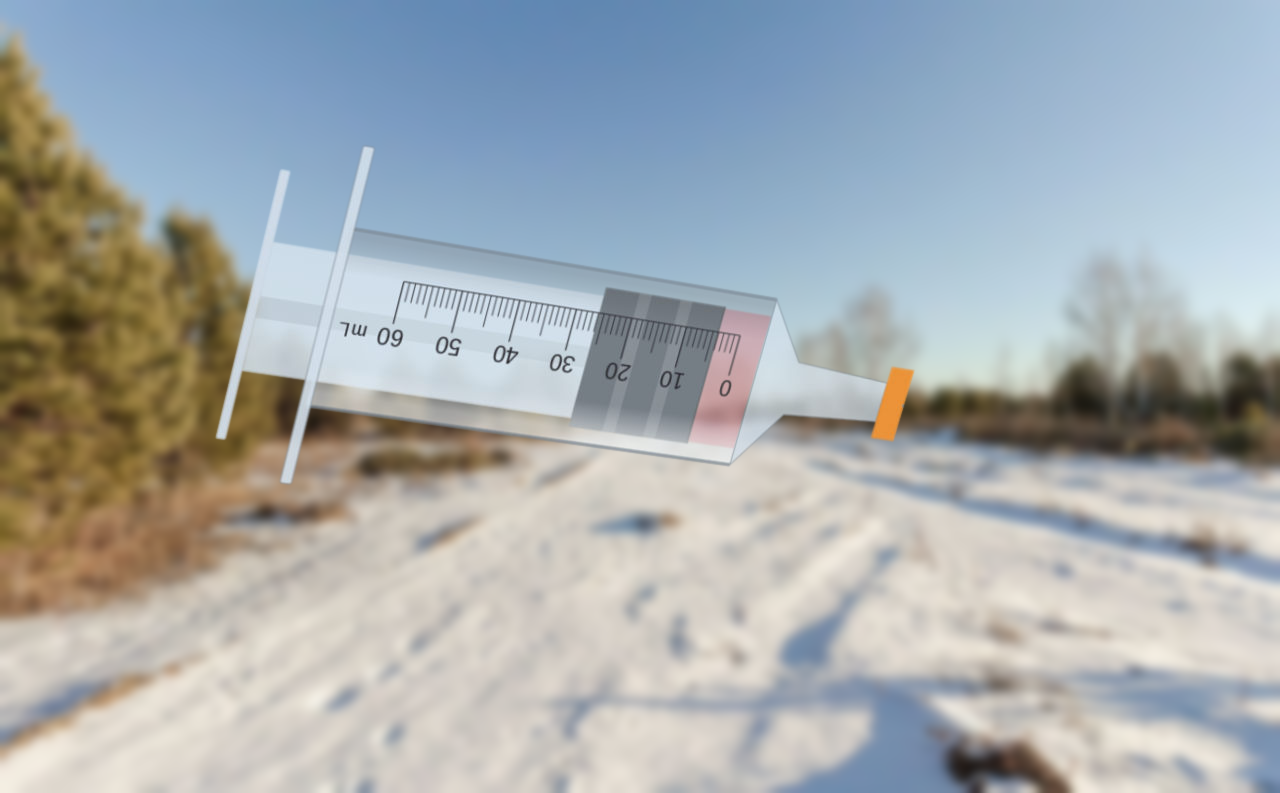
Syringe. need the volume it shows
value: 4 mL
